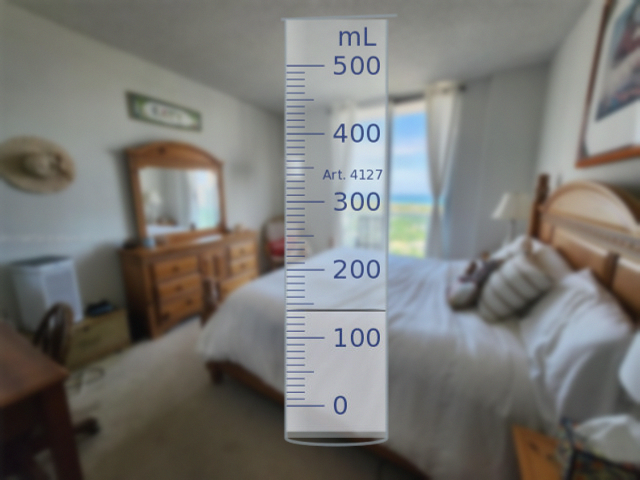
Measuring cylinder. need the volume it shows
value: 140 mL
